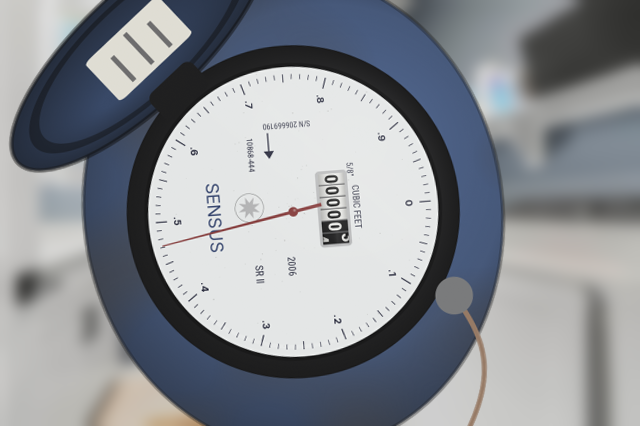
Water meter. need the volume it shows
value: 3.47 ft³
